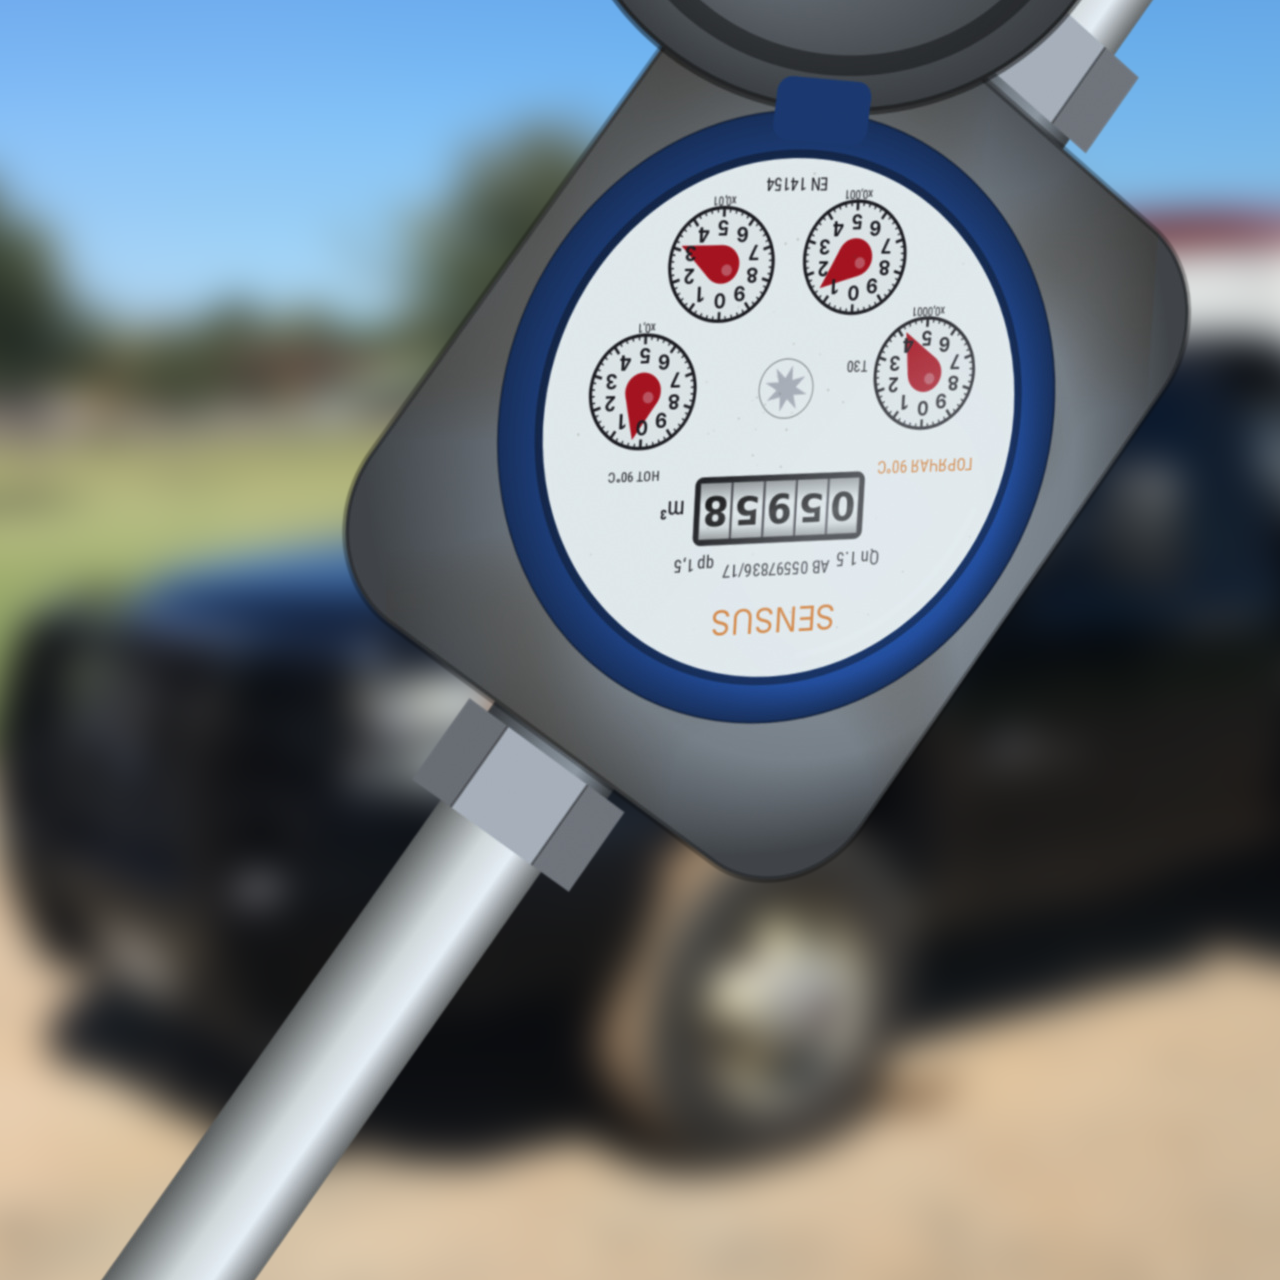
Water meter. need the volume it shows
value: 5958.0314 m³
